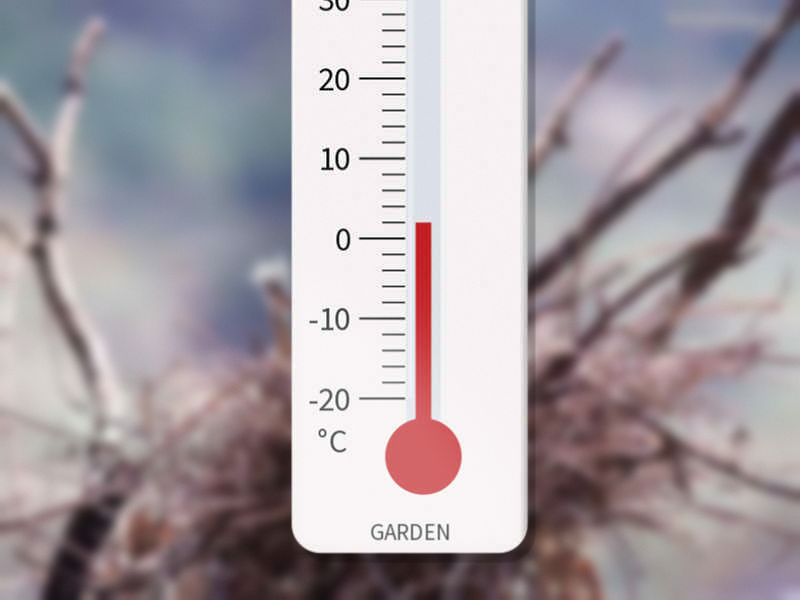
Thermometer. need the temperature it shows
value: 2 °C
